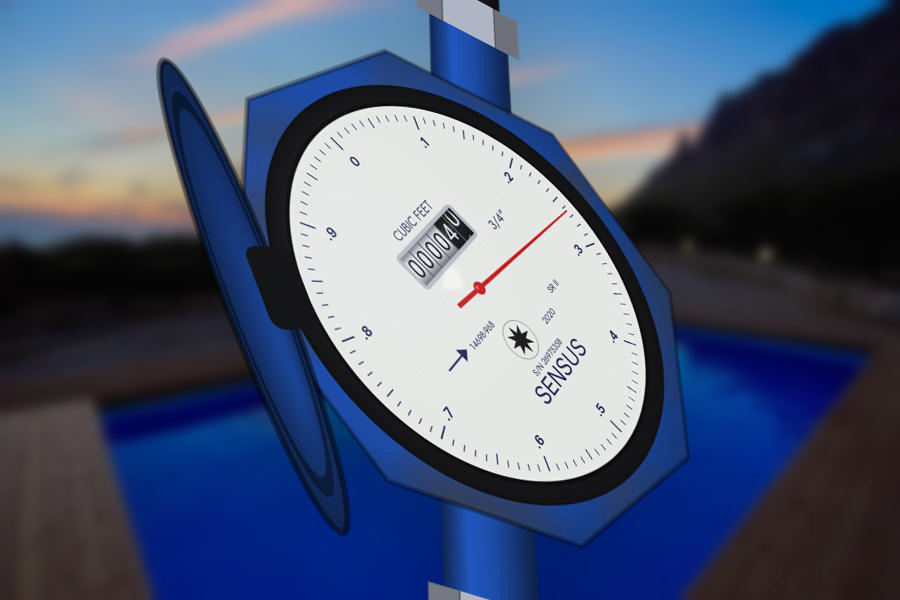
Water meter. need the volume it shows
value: 40.26 ft³
